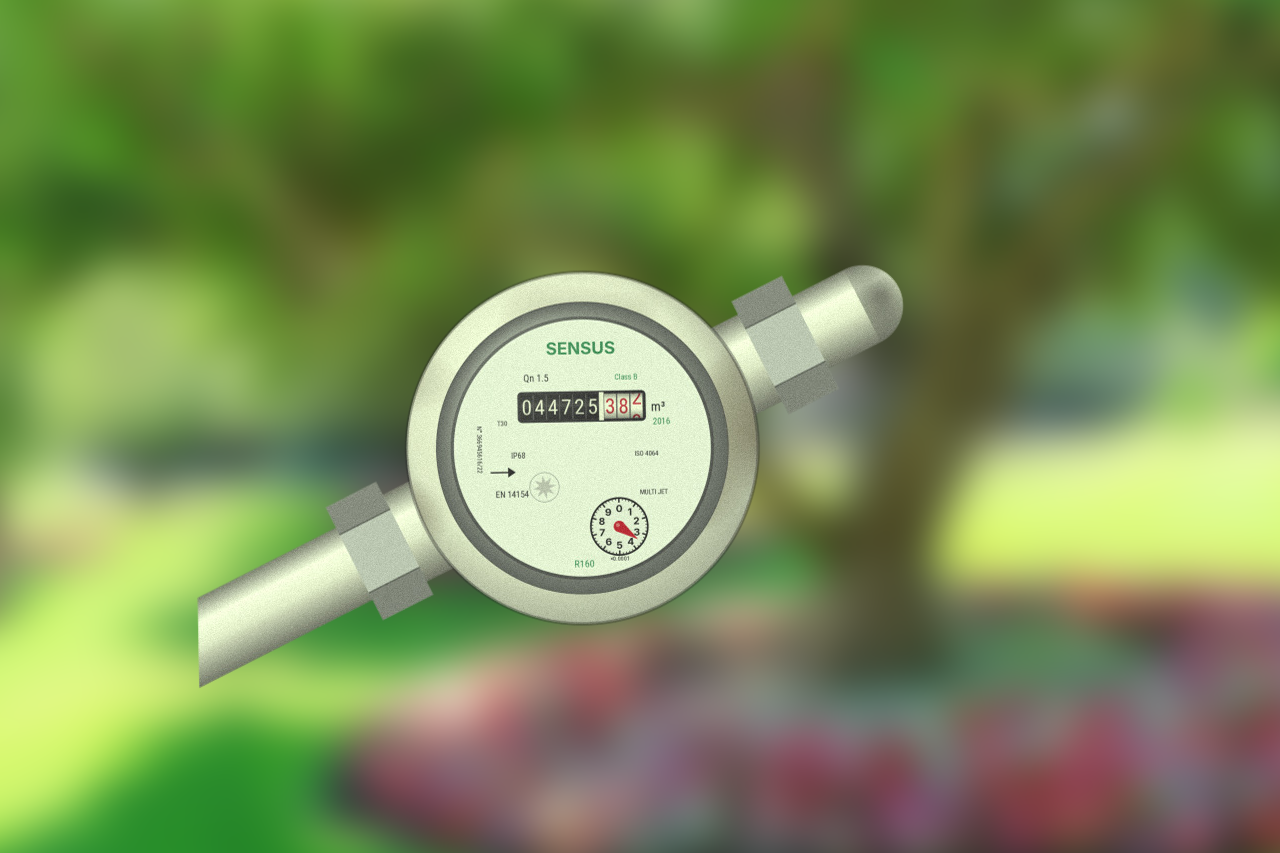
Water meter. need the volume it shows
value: 44725.3823 m³
